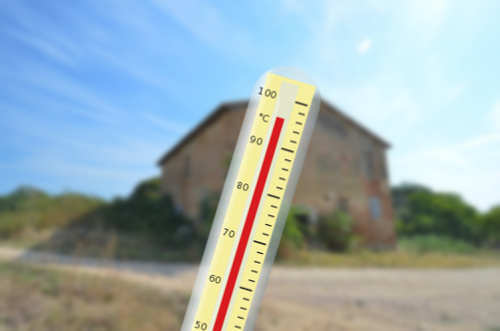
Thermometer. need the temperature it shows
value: 96 °C
